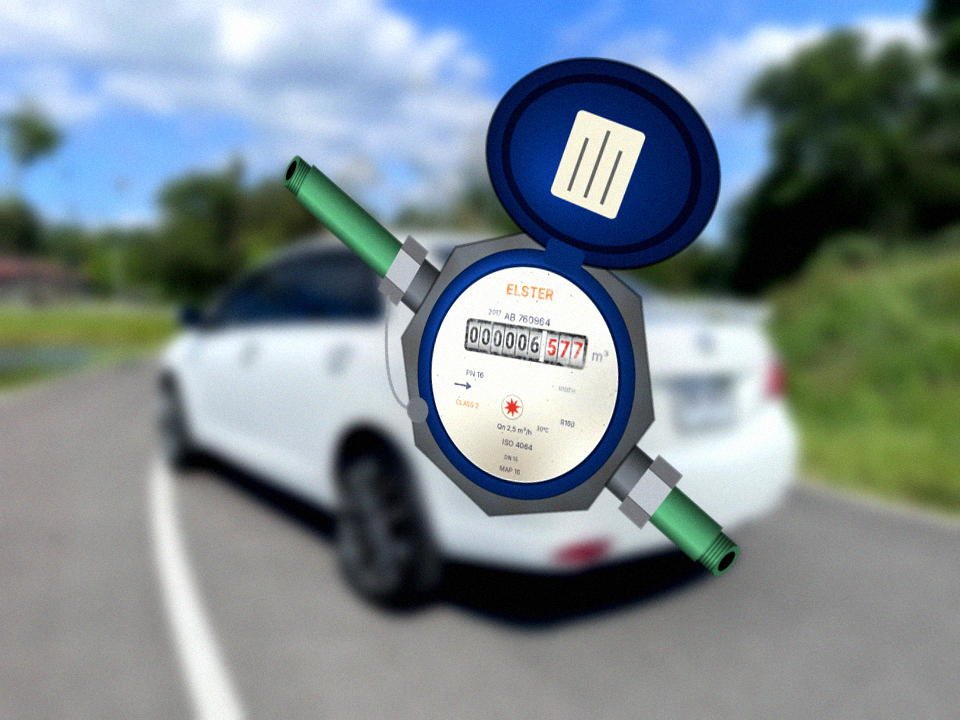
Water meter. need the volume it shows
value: 6.577 m³
